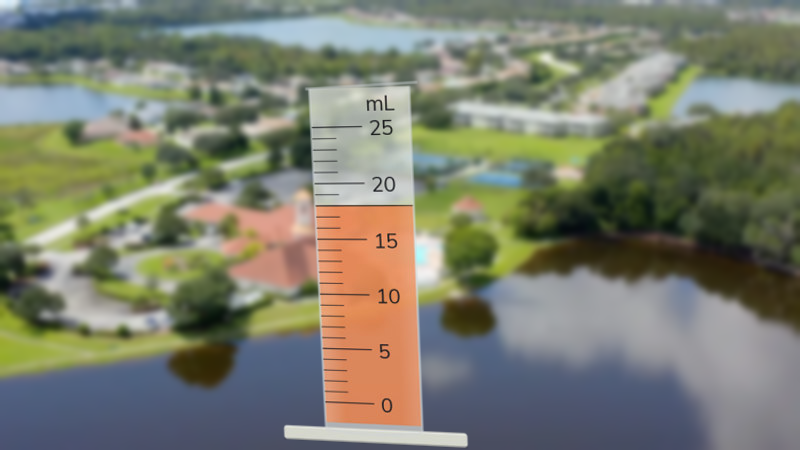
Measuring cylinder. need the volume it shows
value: 18 mL
